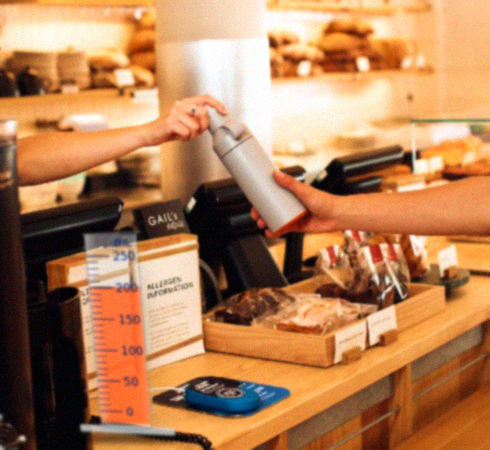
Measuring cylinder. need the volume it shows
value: 200 mL
